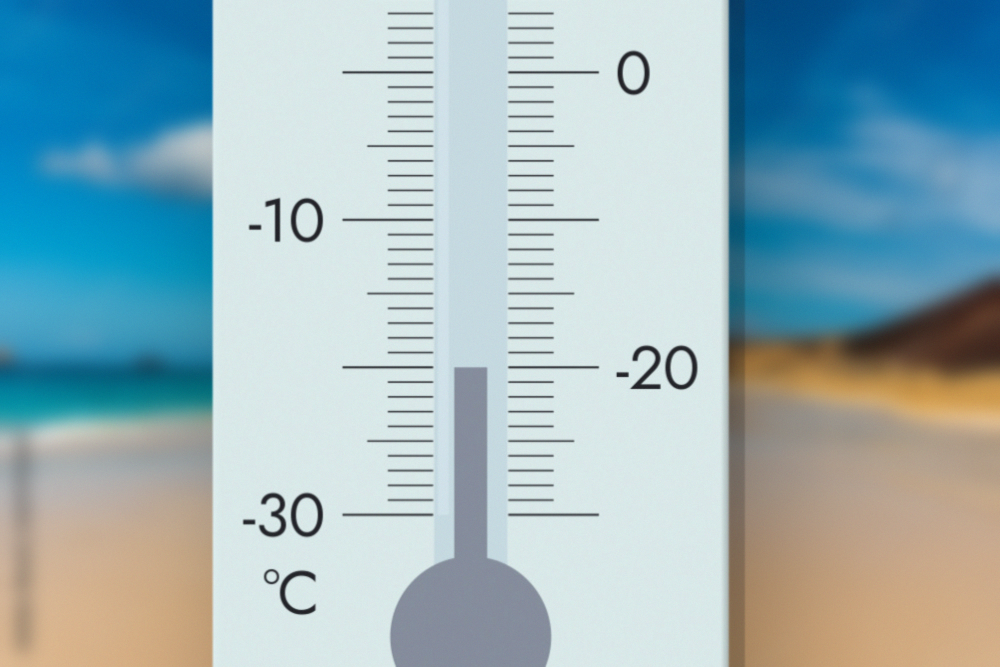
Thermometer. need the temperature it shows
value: -20 °C
